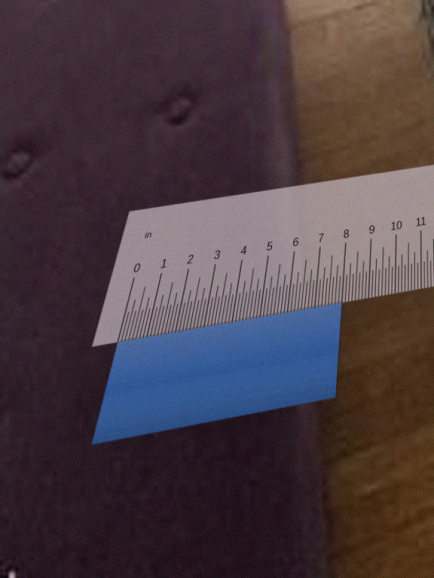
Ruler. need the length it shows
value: 8 in
